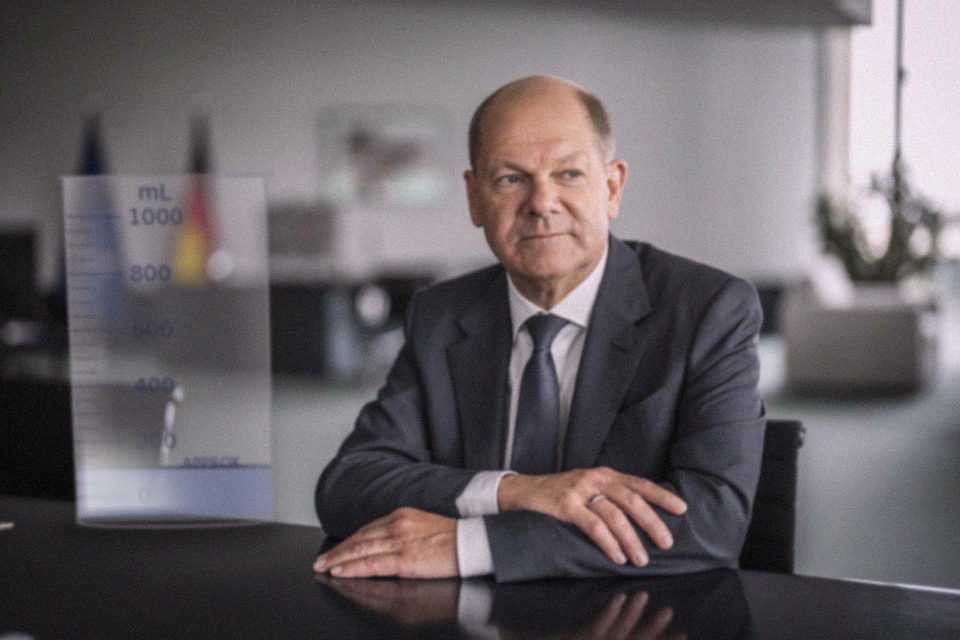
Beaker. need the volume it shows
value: 100 mL
